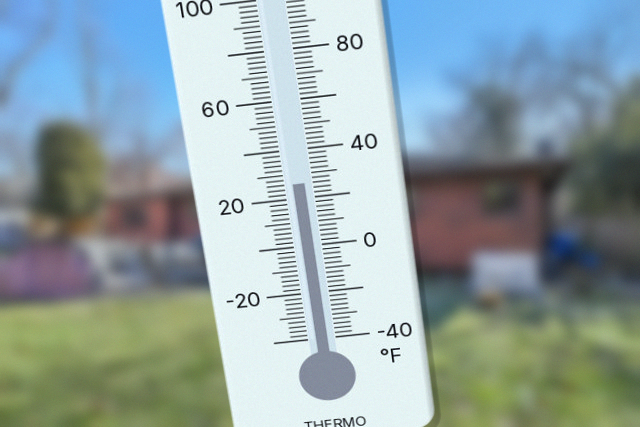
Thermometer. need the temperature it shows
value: 26 °F
